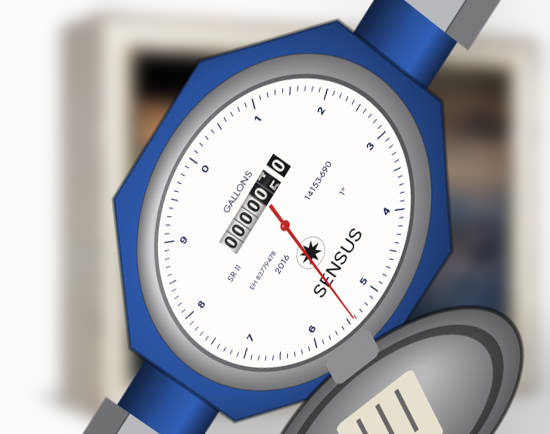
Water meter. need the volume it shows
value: 45.4 gal
